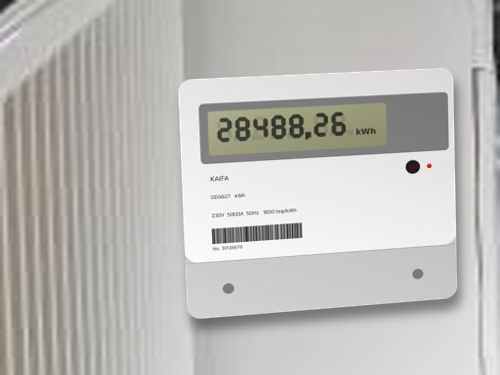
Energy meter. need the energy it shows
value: 28488.26 kWh
